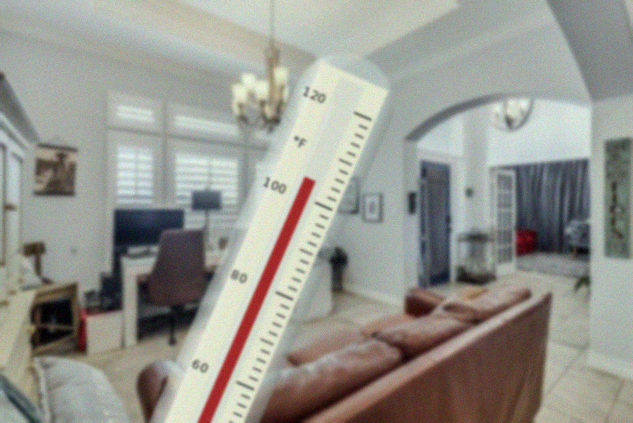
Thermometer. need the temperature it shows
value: 104 °F
